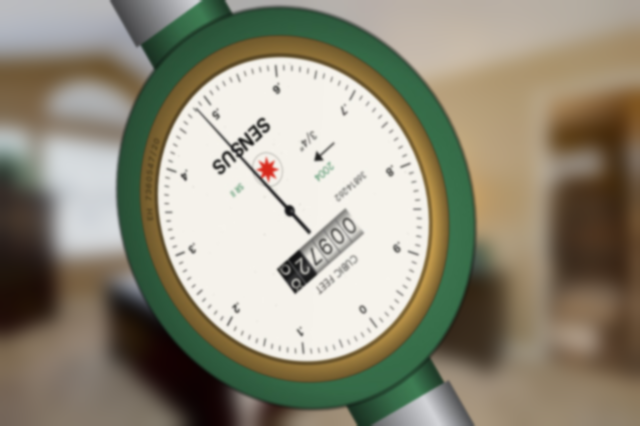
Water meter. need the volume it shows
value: 9728.48 ft³
